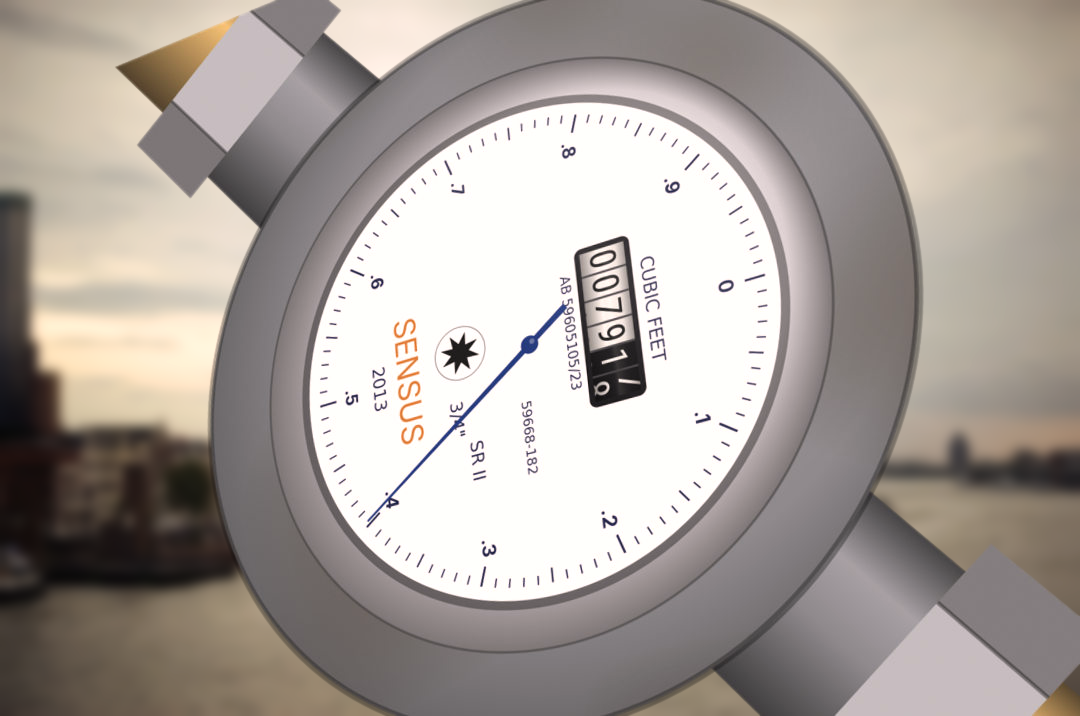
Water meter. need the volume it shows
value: 7917.40 ft³
